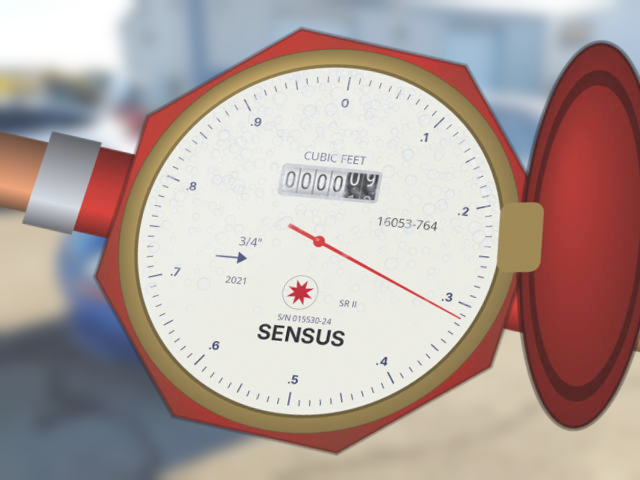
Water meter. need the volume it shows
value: 9.31 ft³
